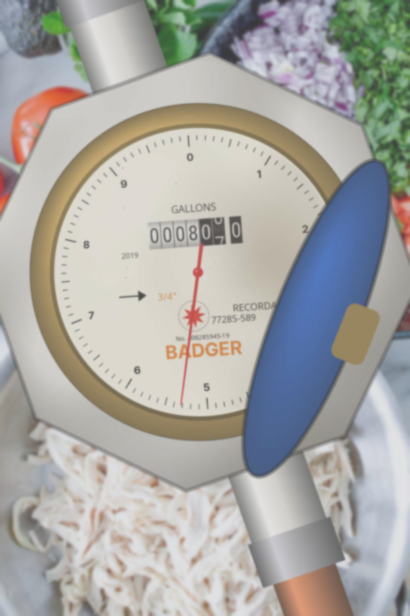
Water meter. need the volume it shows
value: 8065.3 gal
